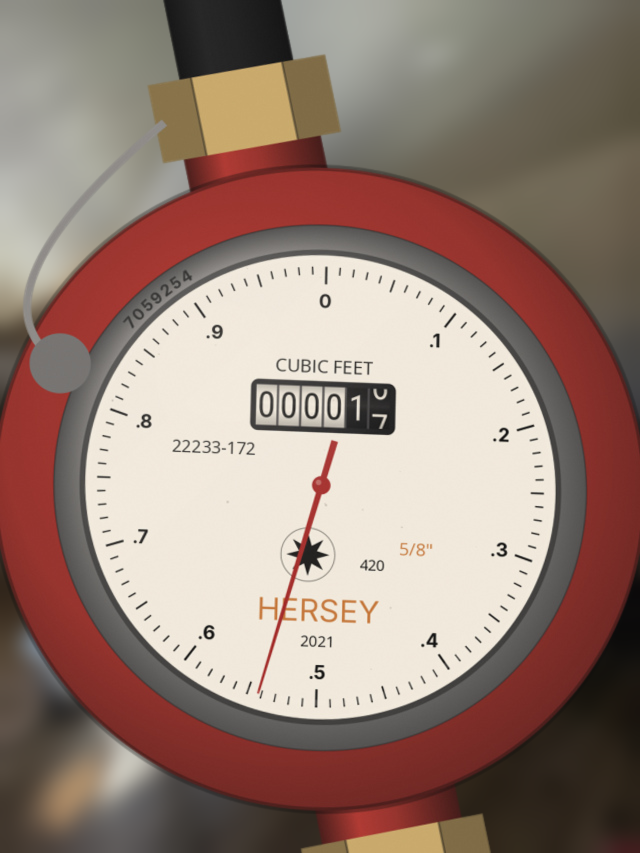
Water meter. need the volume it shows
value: 16.54 ft³
